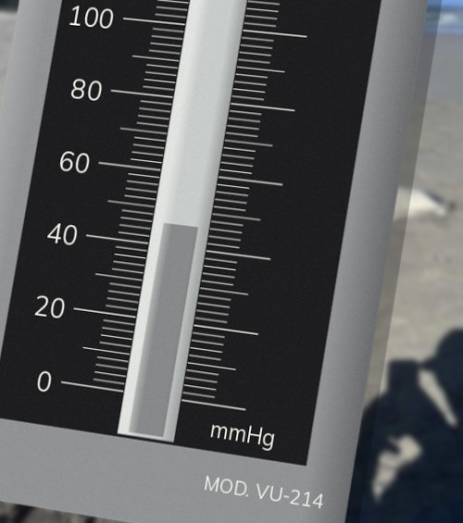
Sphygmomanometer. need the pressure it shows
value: 46 mmHg
